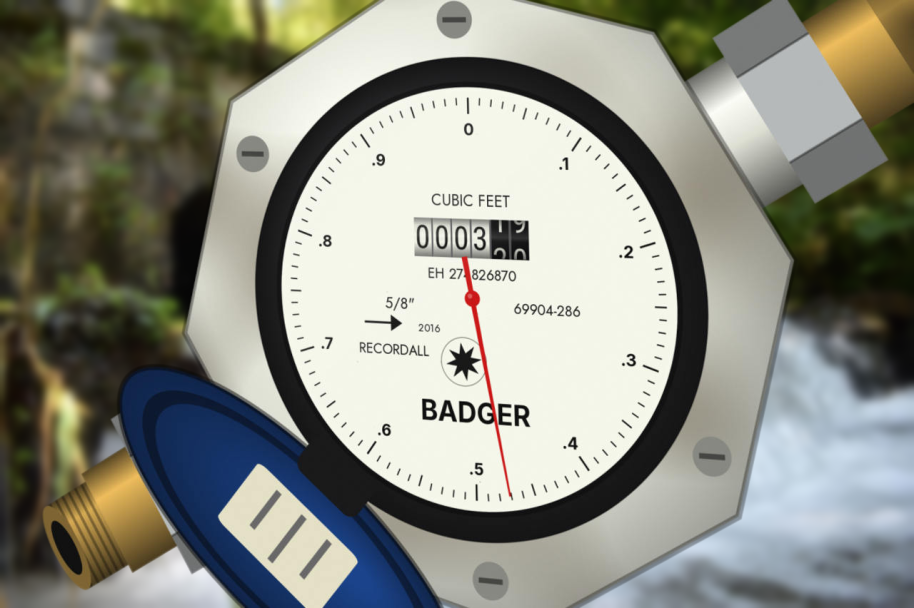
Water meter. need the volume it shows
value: 319.47 ft³
